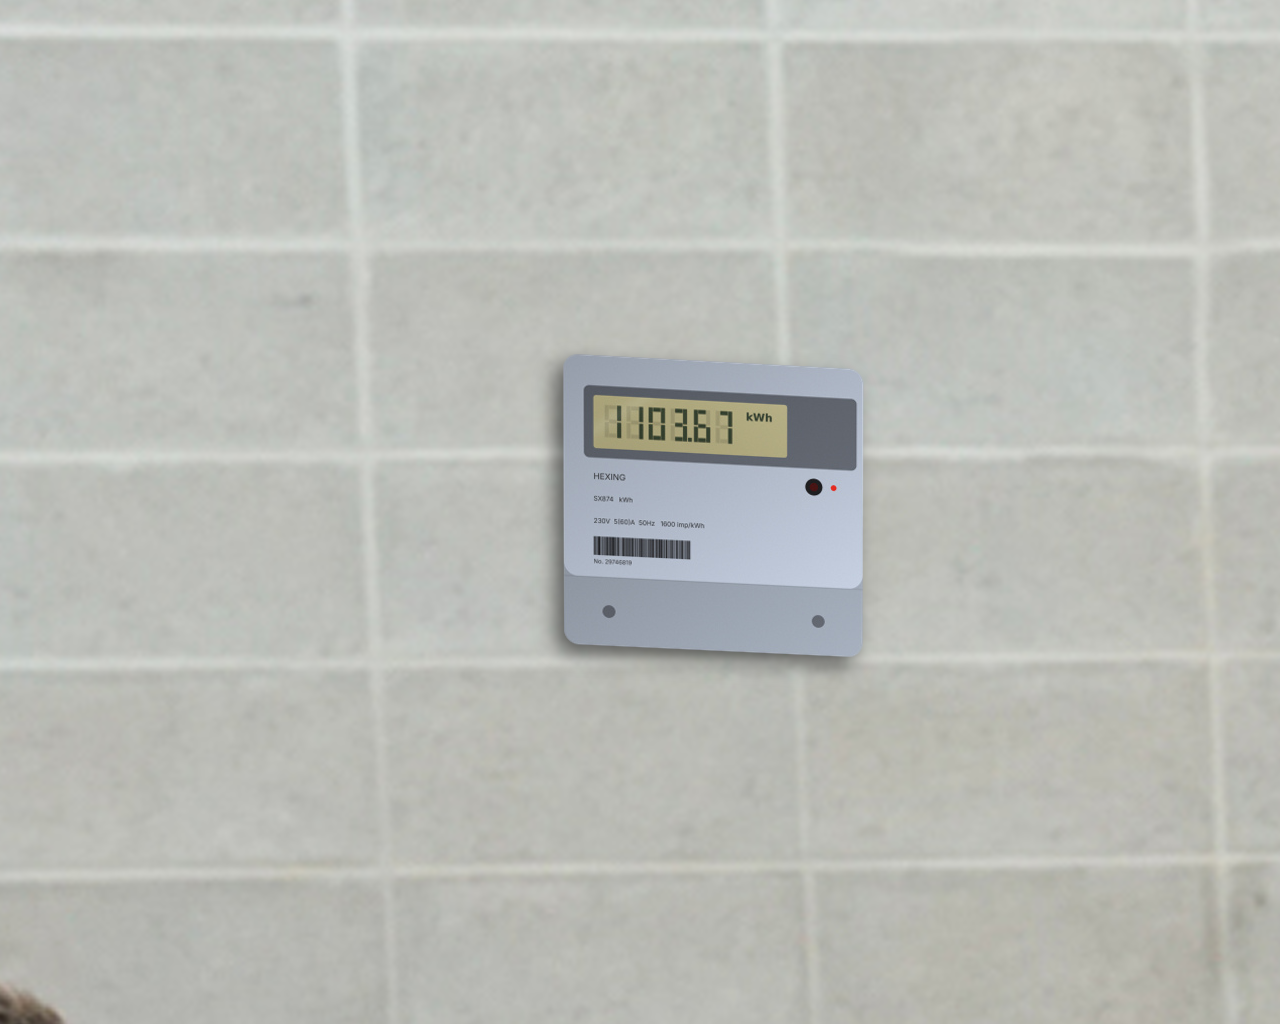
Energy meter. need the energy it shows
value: 1103.67 kWh
